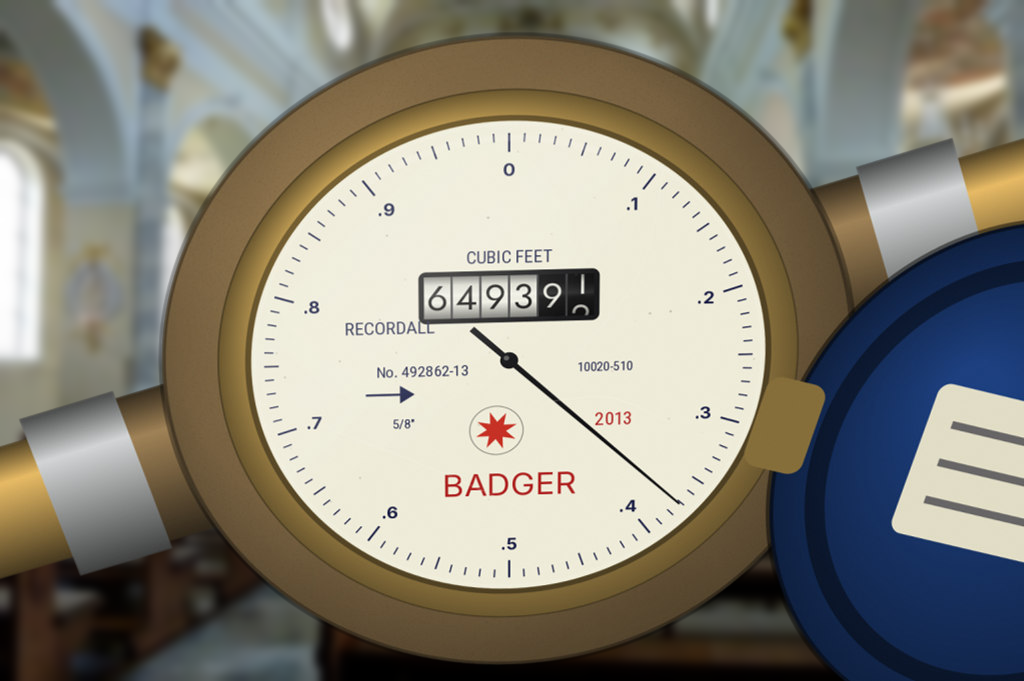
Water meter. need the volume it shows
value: 649391.37 ft³
